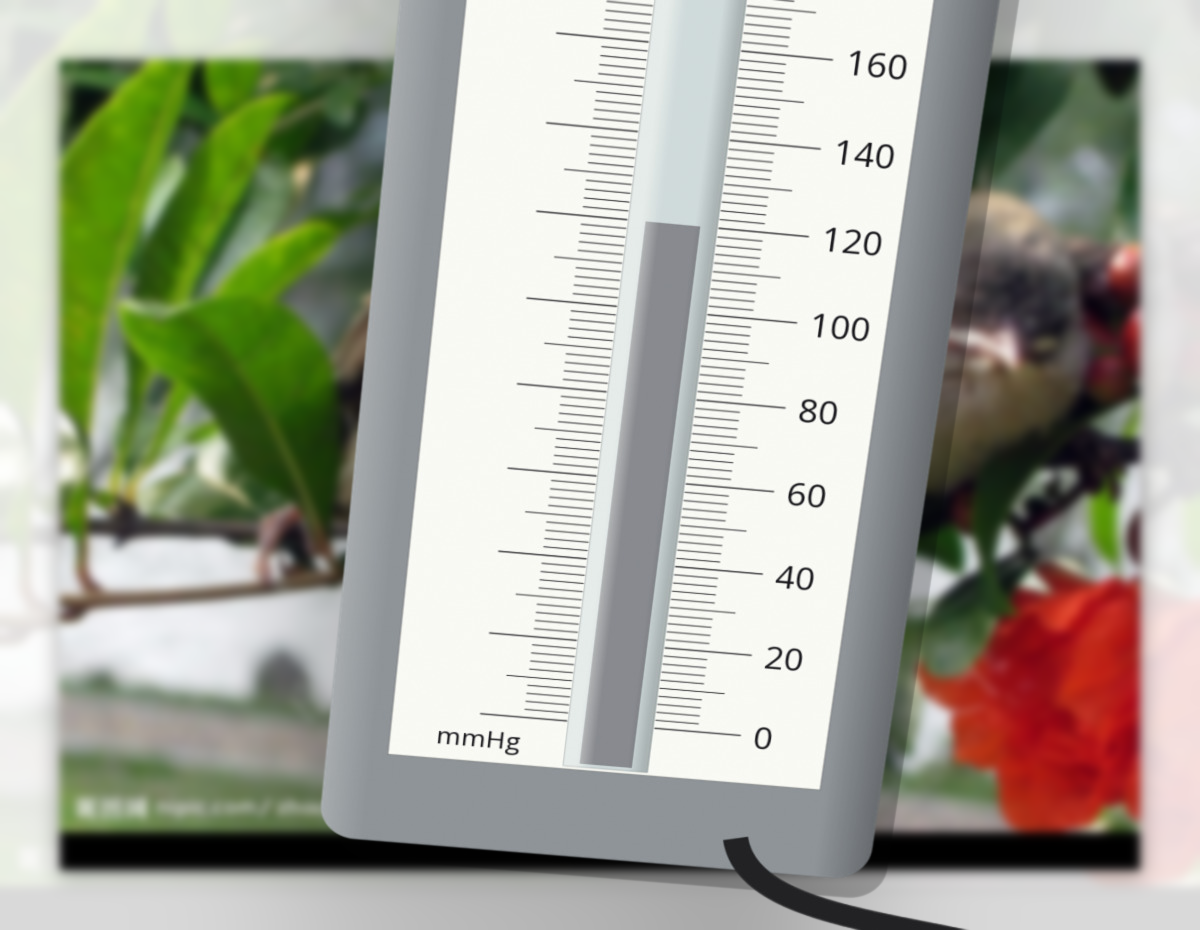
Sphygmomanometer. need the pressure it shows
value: 120 mmHg
